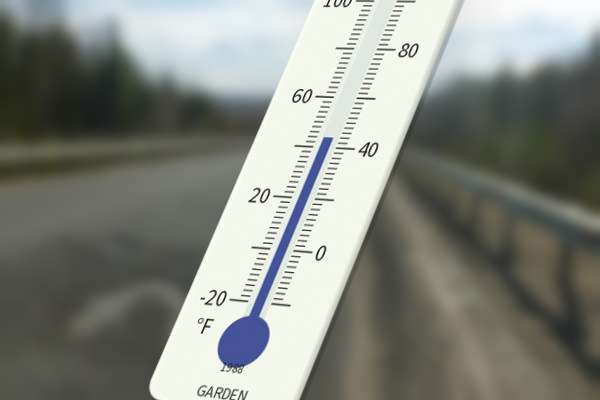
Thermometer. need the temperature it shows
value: 44 °F
